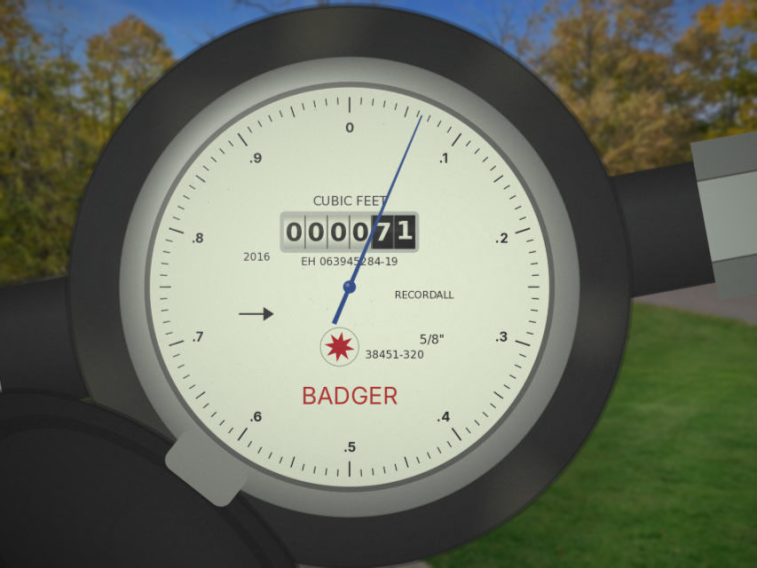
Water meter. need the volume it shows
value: 71.06 ft³
